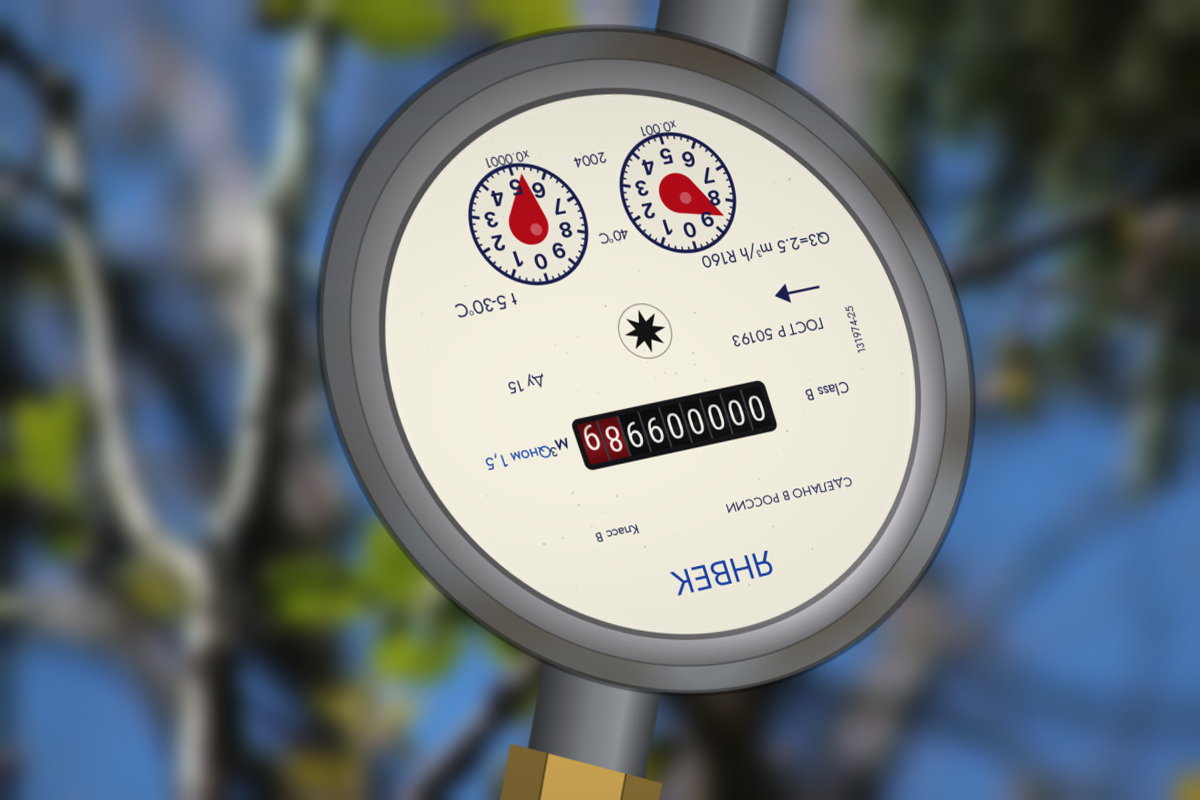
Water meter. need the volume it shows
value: 99.8885 m³
